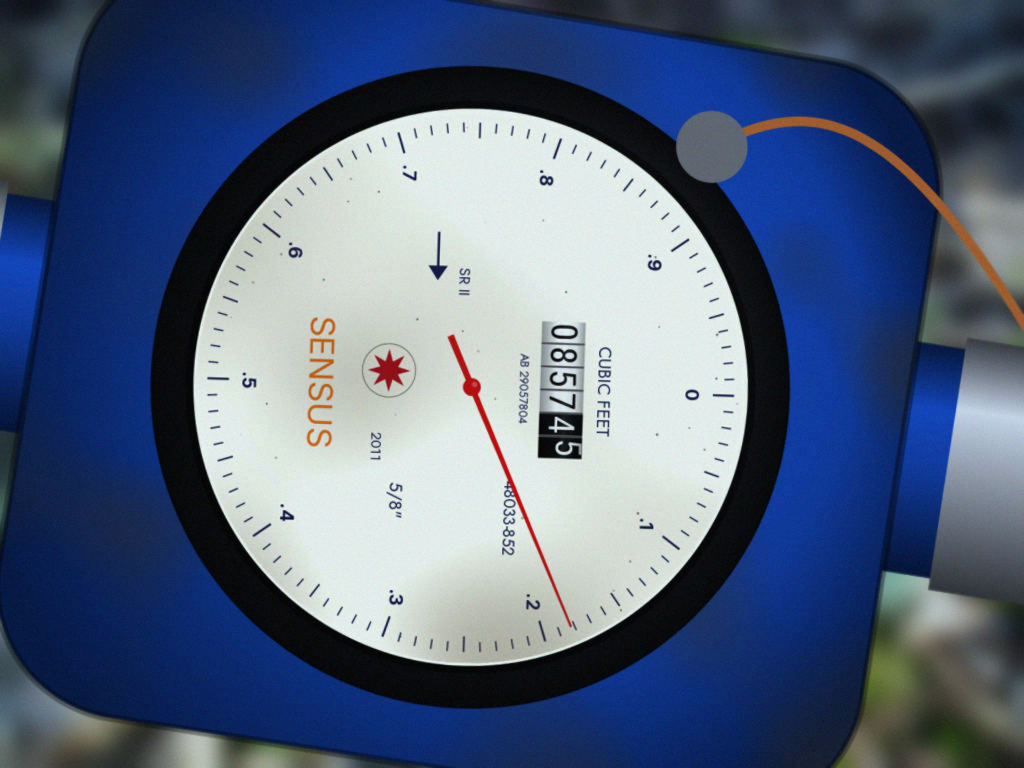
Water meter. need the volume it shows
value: 85745.18 ft³
